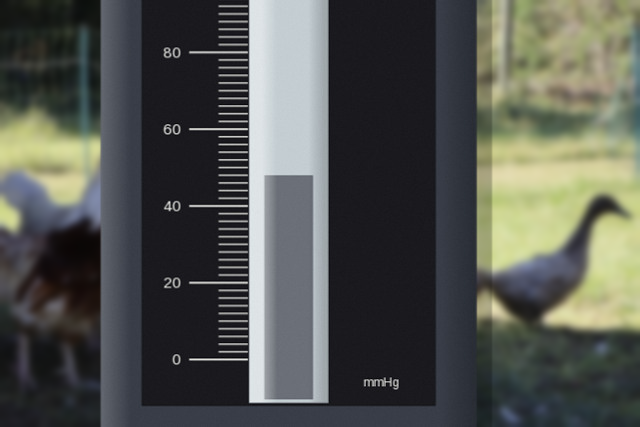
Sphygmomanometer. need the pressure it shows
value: 48 mmHg
